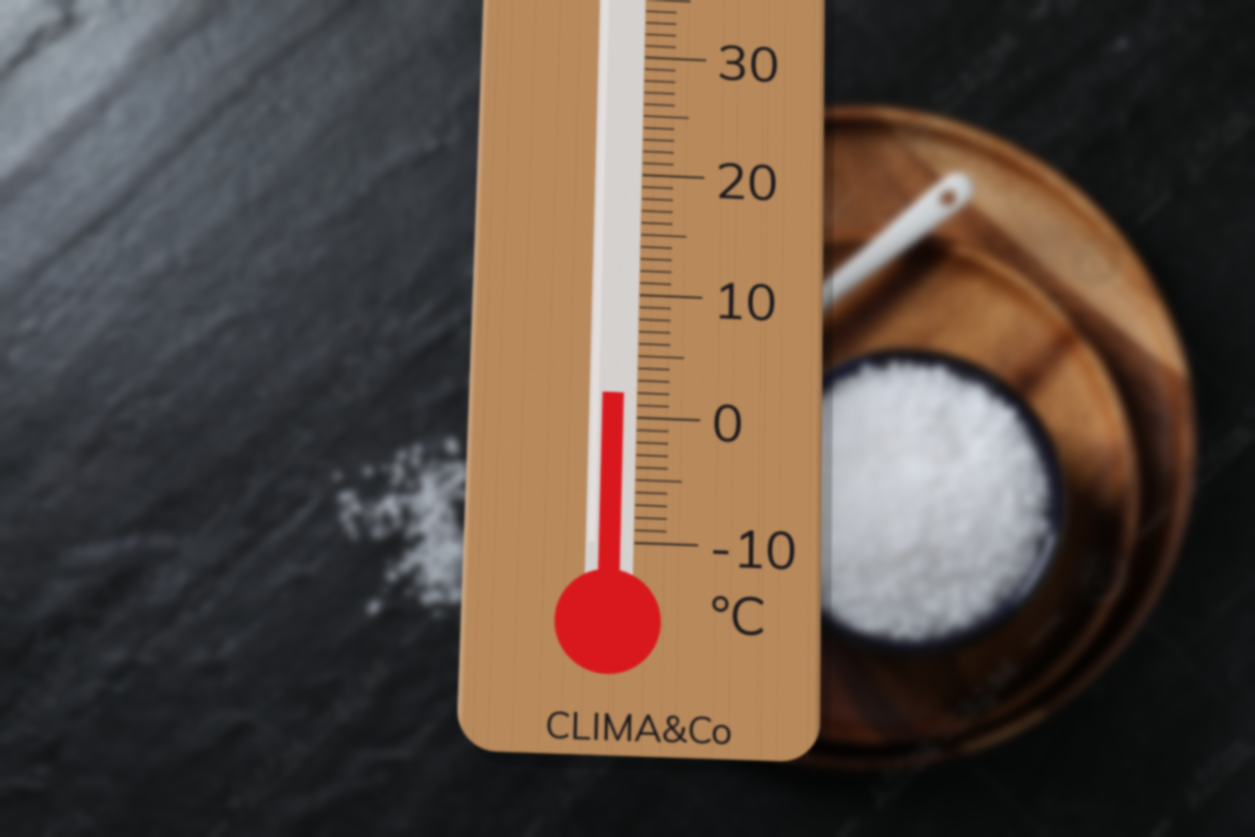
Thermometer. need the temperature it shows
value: 2 °C
